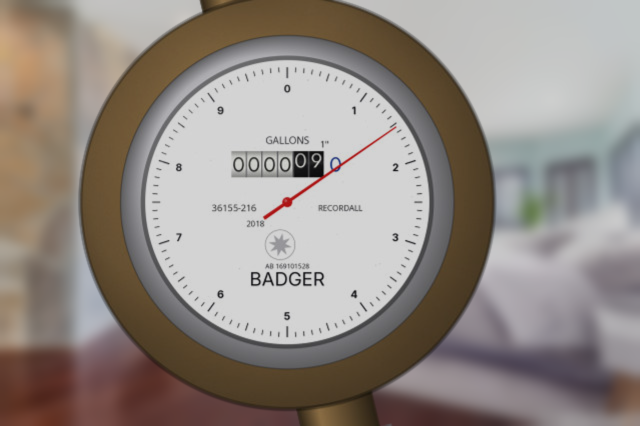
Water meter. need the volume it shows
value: 91.5 gal
